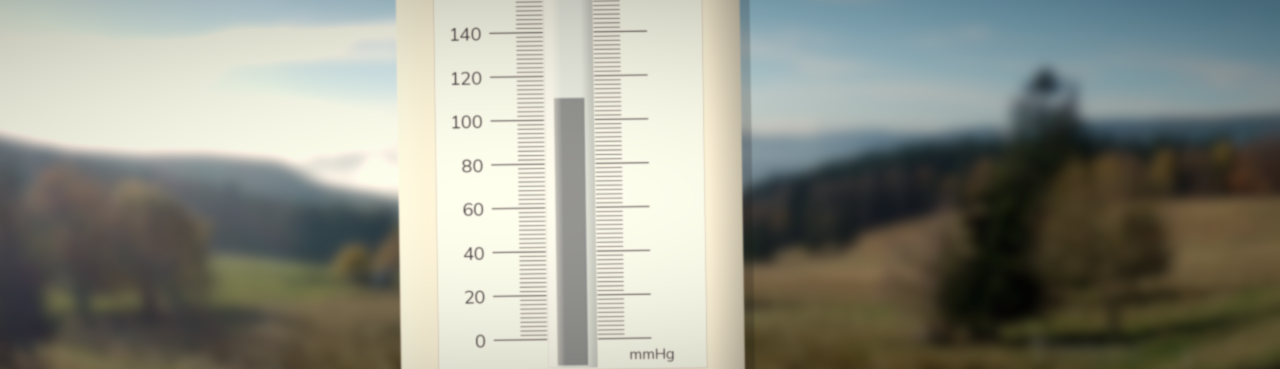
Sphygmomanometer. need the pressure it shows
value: 110 mmHg
